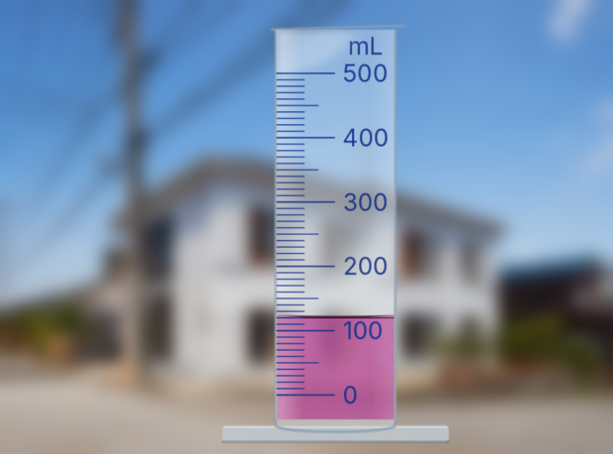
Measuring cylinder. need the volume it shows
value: 120 mL
